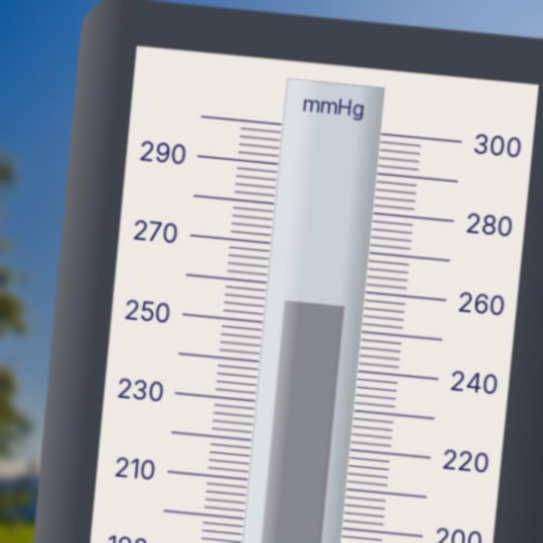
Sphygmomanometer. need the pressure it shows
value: 256 mmHg
